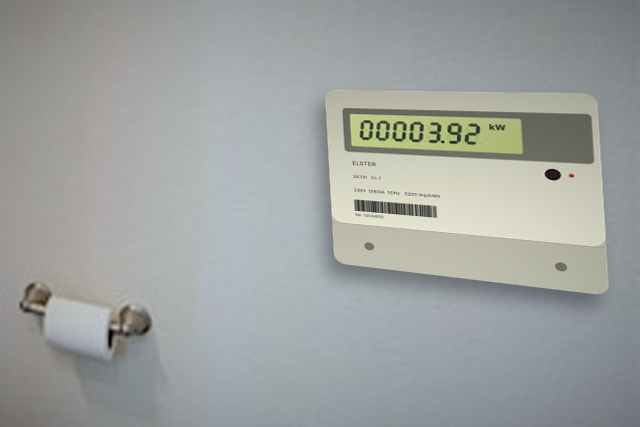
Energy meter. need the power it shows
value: 3.92 kW
